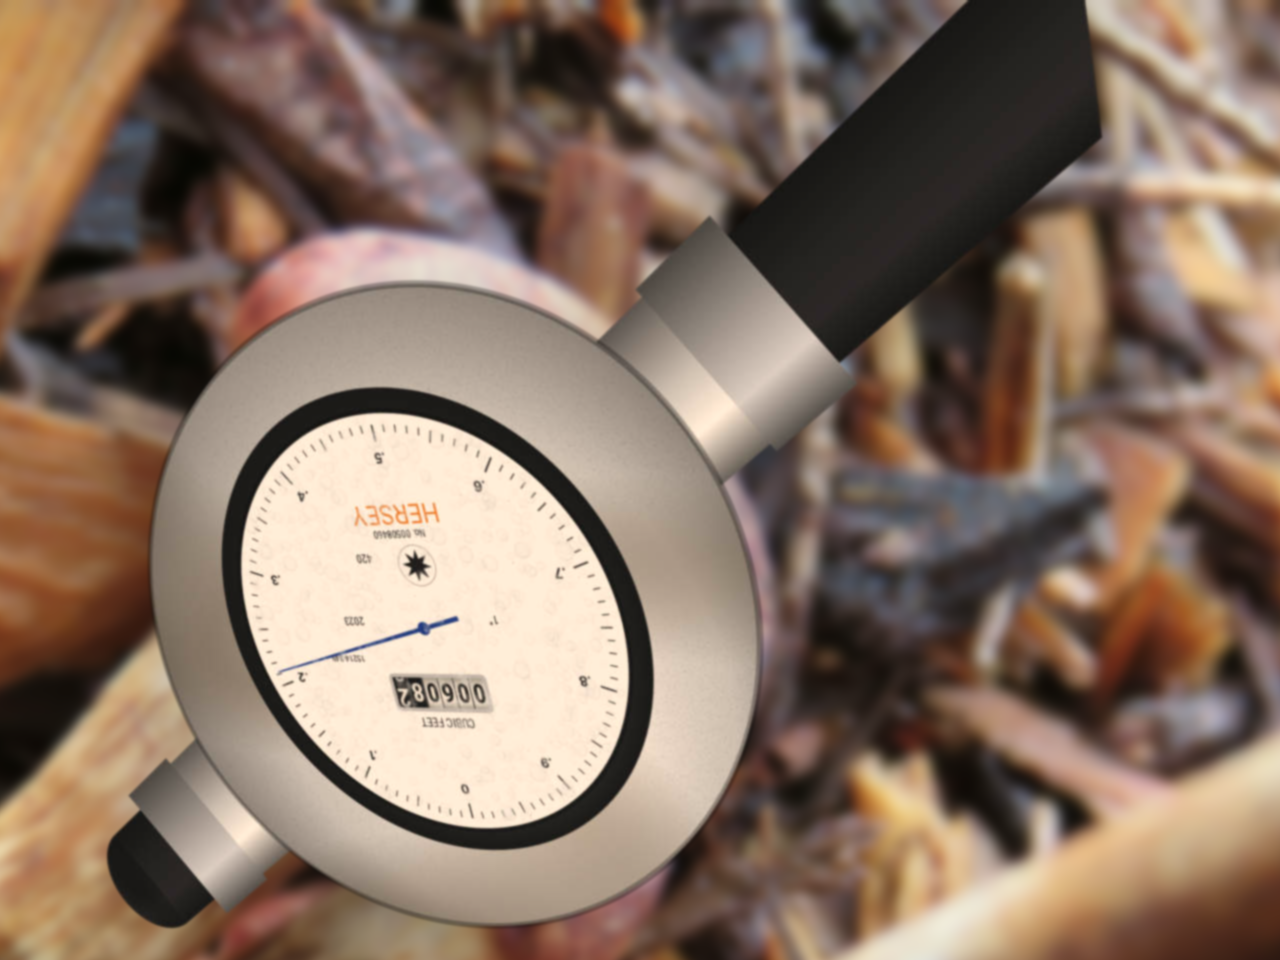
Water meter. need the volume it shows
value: 6082.21 ft³
